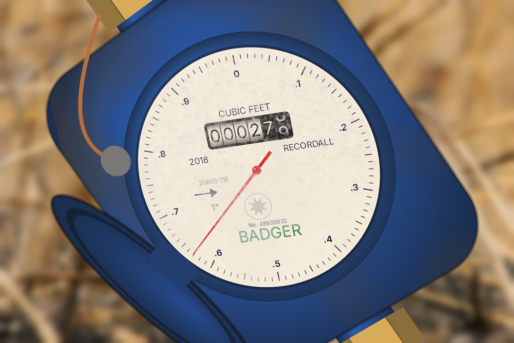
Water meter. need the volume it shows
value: 278.63 ft³
